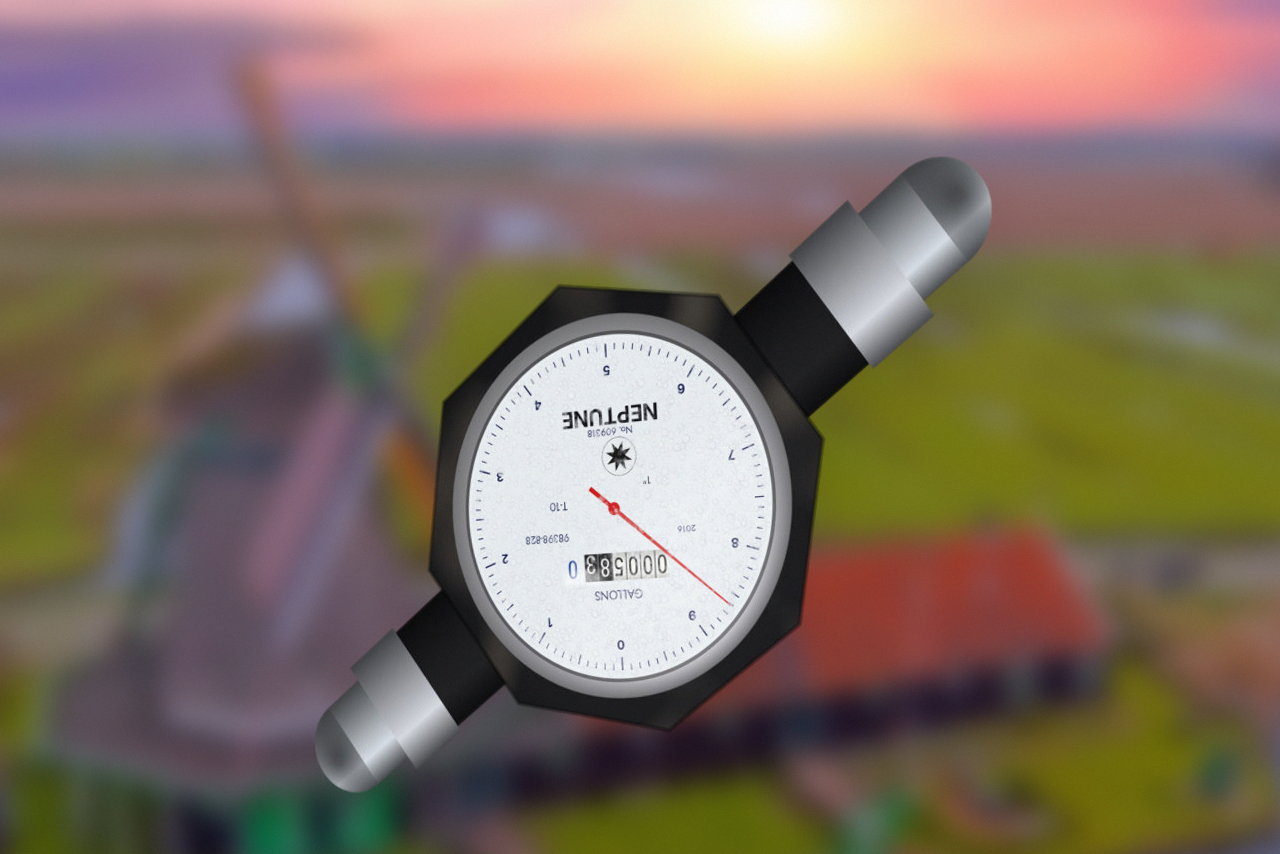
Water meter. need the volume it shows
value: 5828.6 gal
